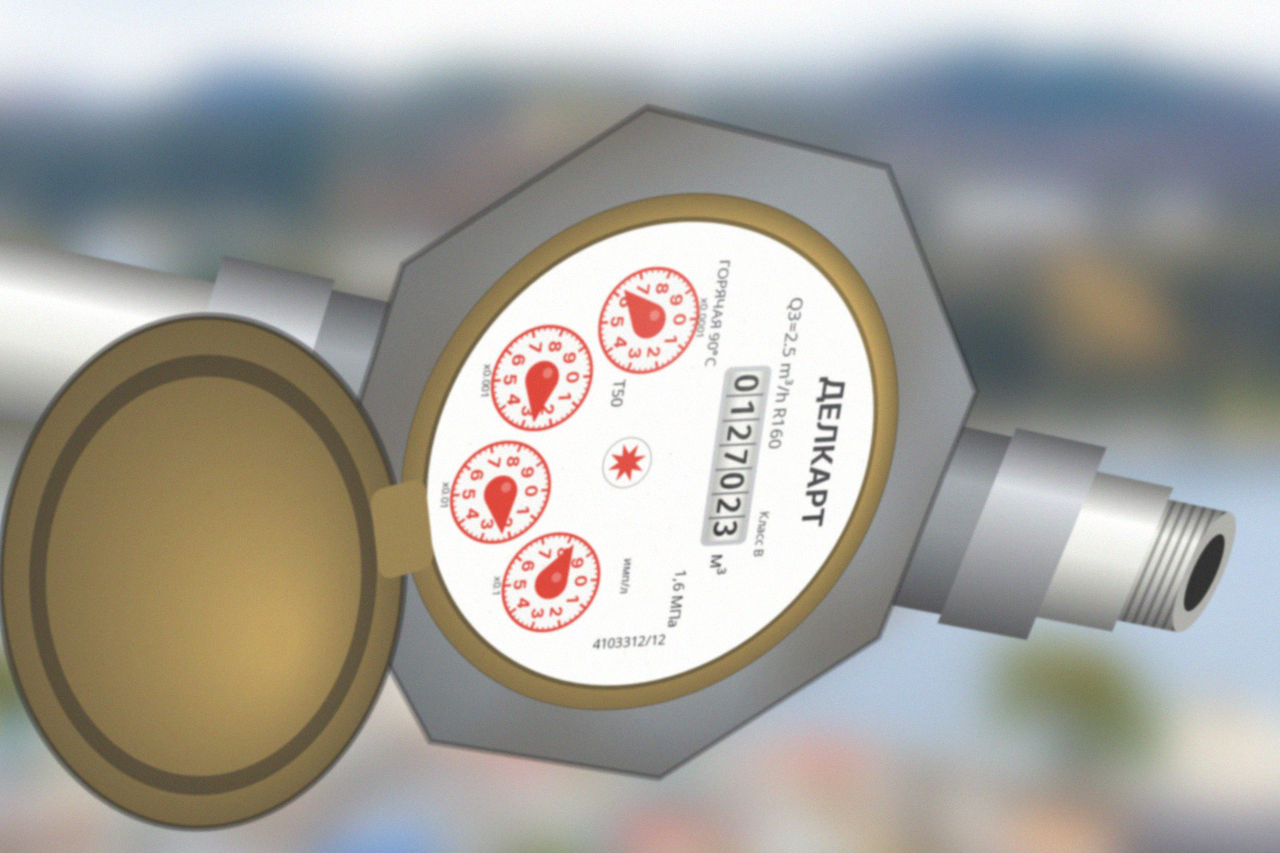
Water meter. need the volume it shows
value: 127023.8226 m³
